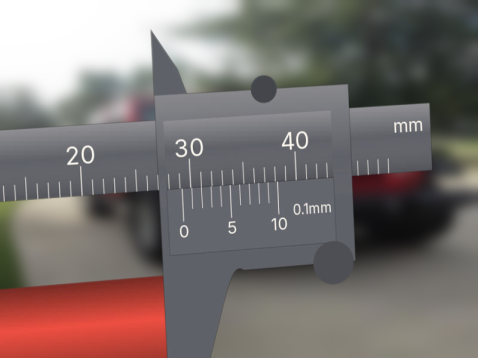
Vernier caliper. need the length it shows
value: 29.2 mm
